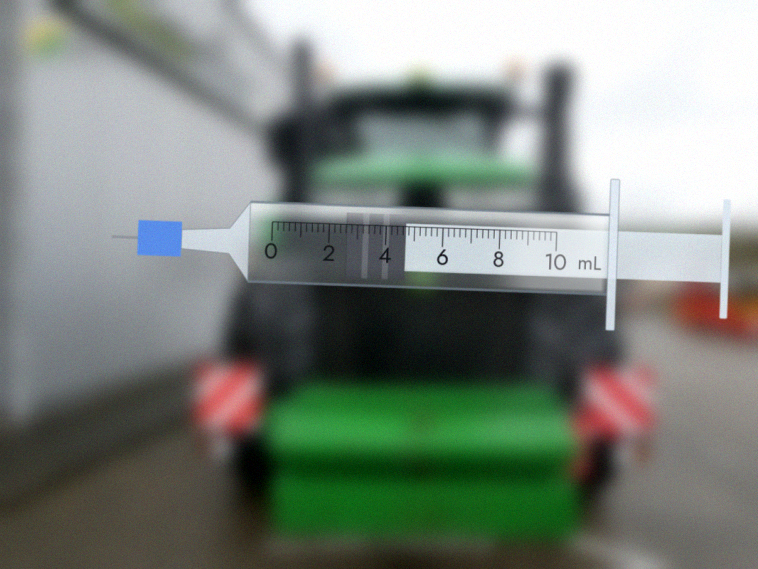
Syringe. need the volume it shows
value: 2.6 mL
